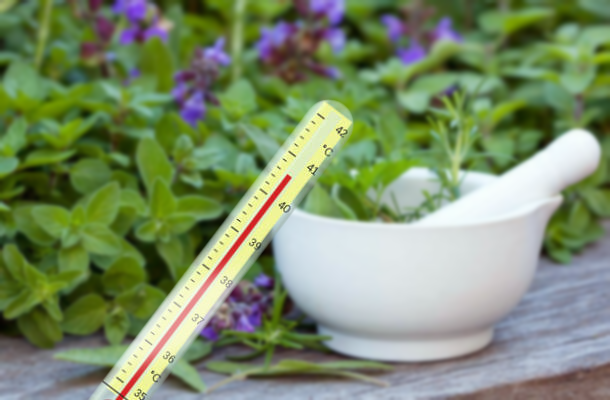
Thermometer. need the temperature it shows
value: 40.6 °C
